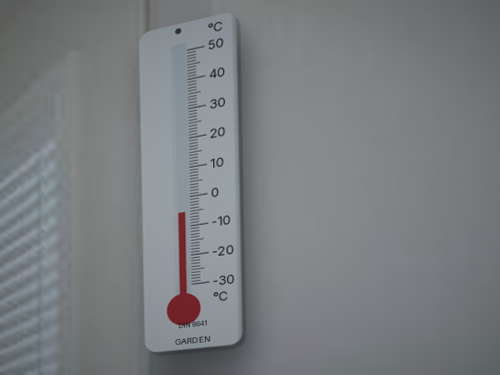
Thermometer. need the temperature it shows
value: -5 °C
